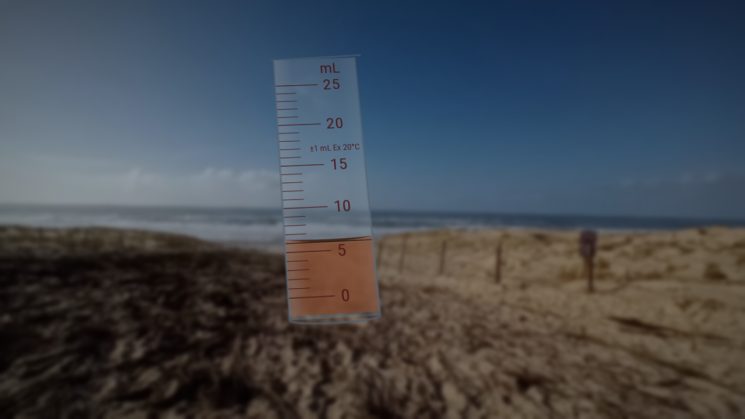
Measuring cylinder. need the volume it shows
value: 6 mL
